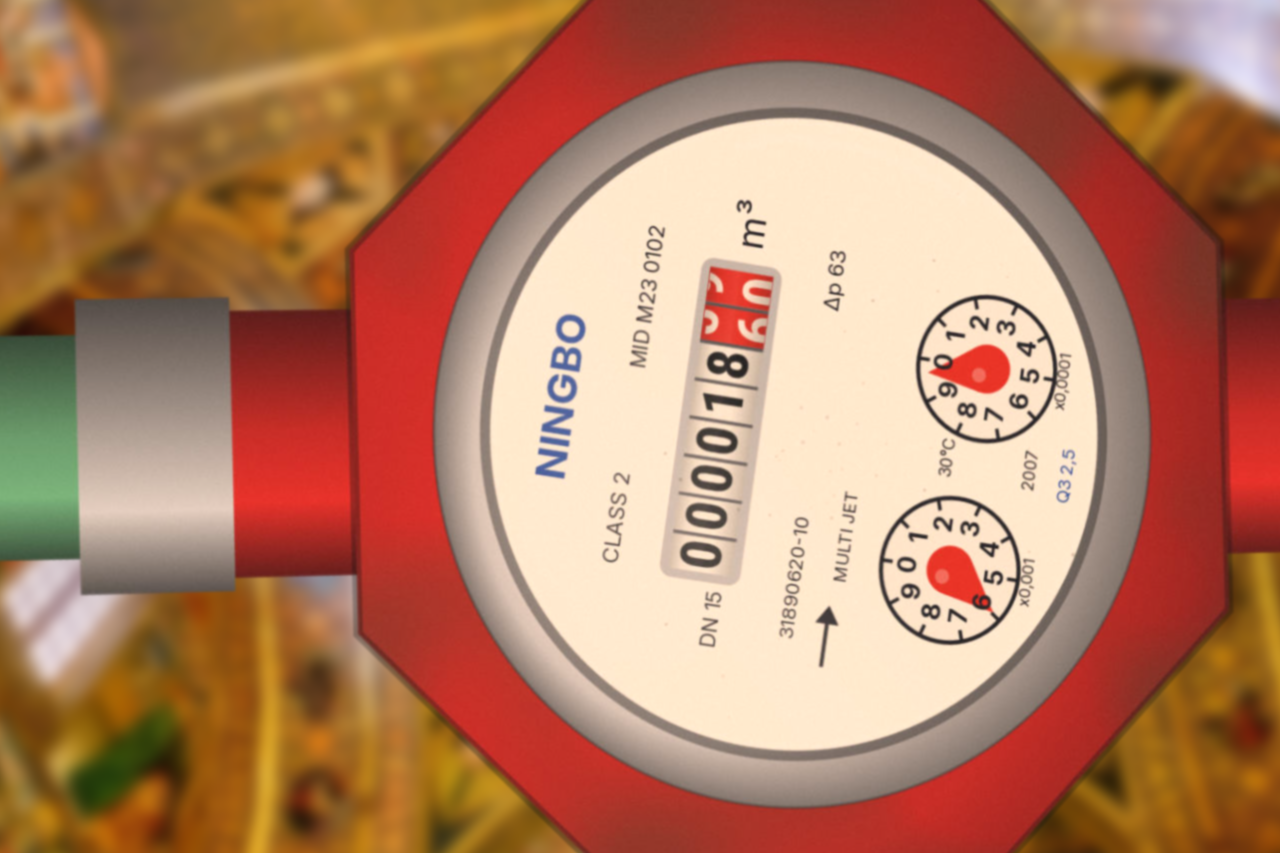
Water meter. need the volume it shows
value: 18.5959 m³
